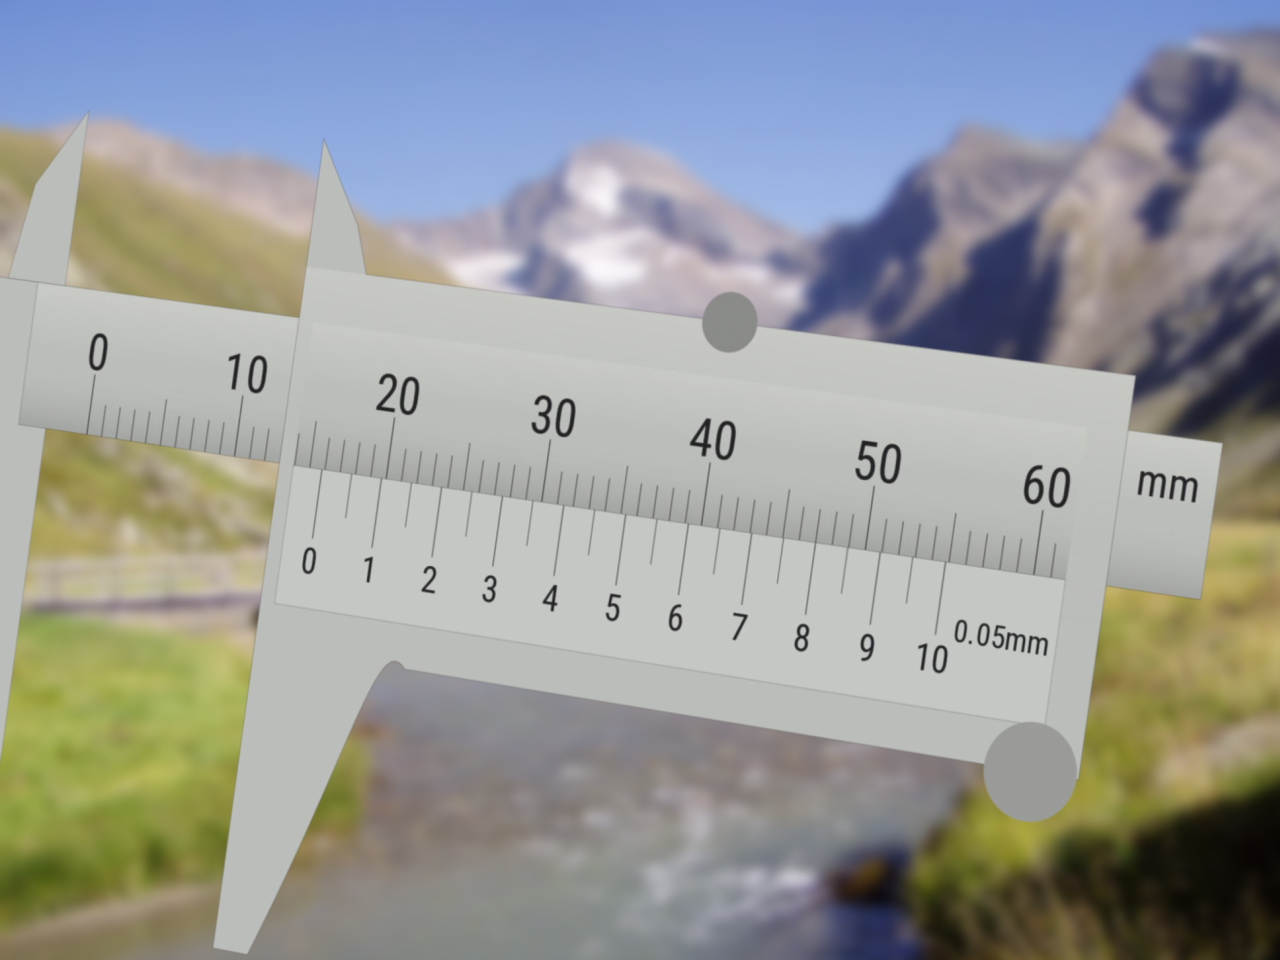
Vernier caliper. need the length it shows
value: 15.8 mm
